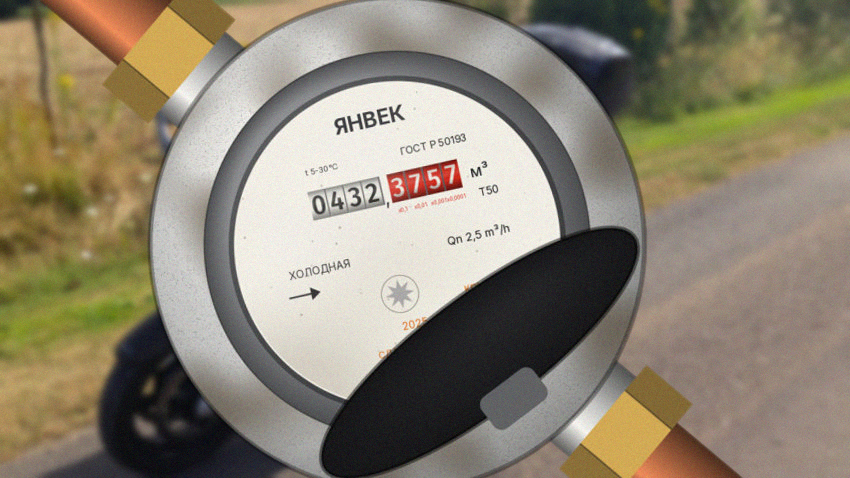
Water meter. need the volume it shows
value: 432.3757 m³
